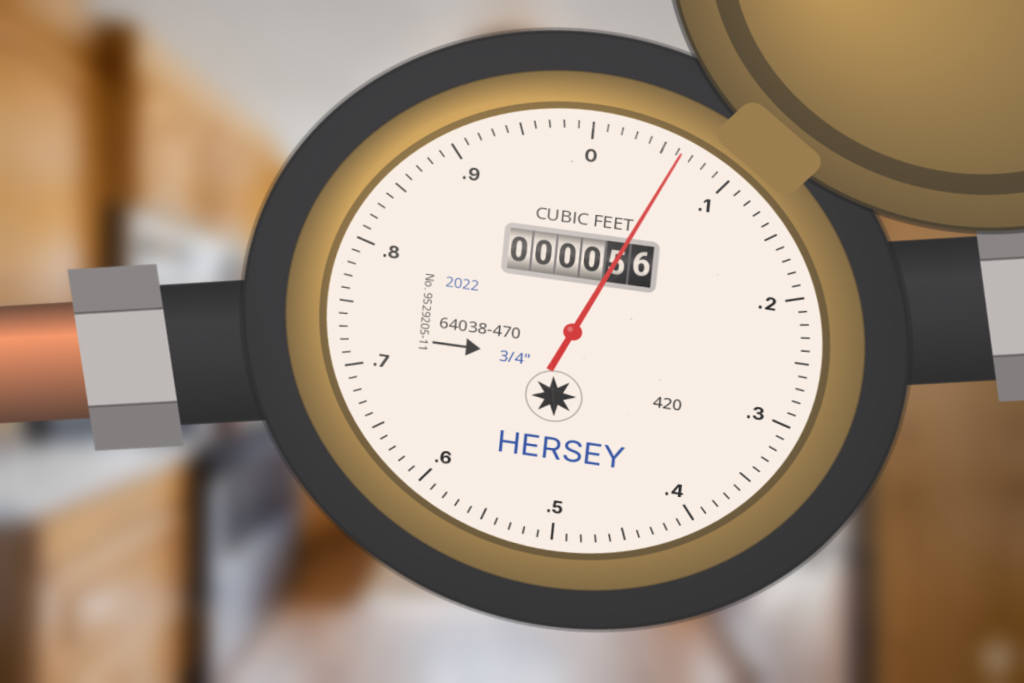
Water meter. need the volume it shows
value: 56.06 ft³
